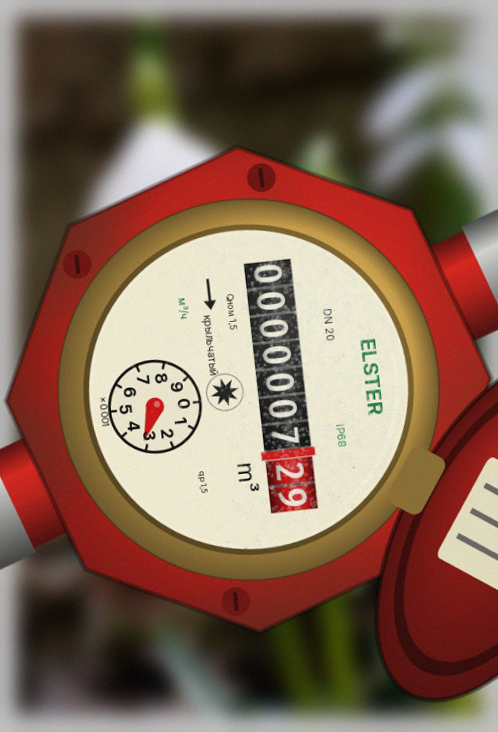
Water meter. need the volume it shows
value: 7.293 m³
